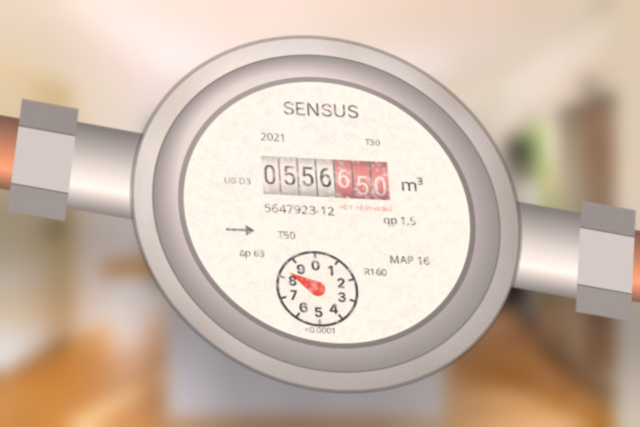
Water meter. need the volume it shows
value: 556.6498 m³
